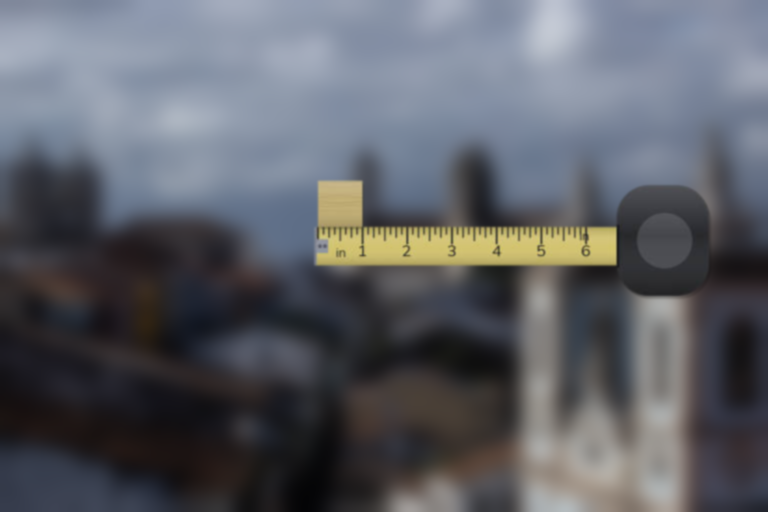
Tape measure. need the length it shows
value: 1 in
